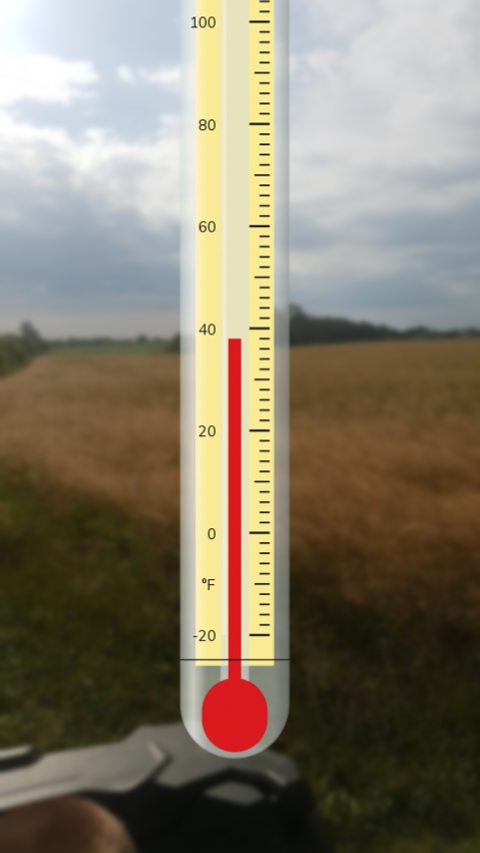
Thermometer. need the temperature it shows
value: 38 °F
